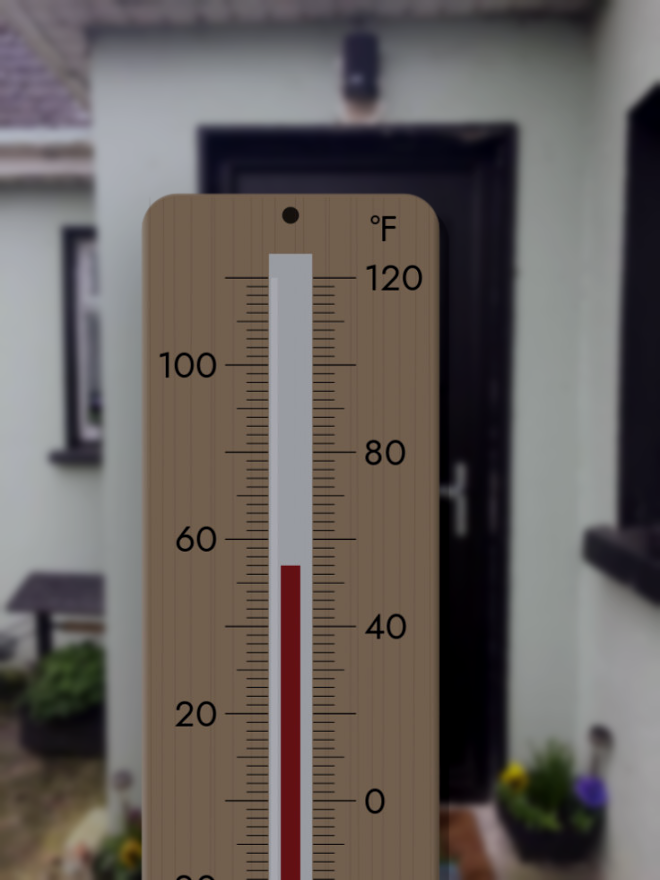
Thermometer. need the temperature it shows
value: 54 °F
